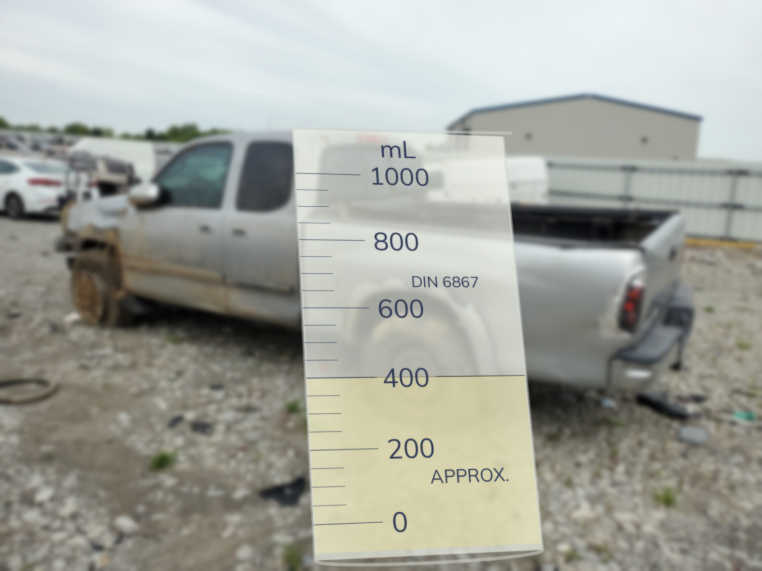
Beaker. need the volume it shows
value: 400 mL
